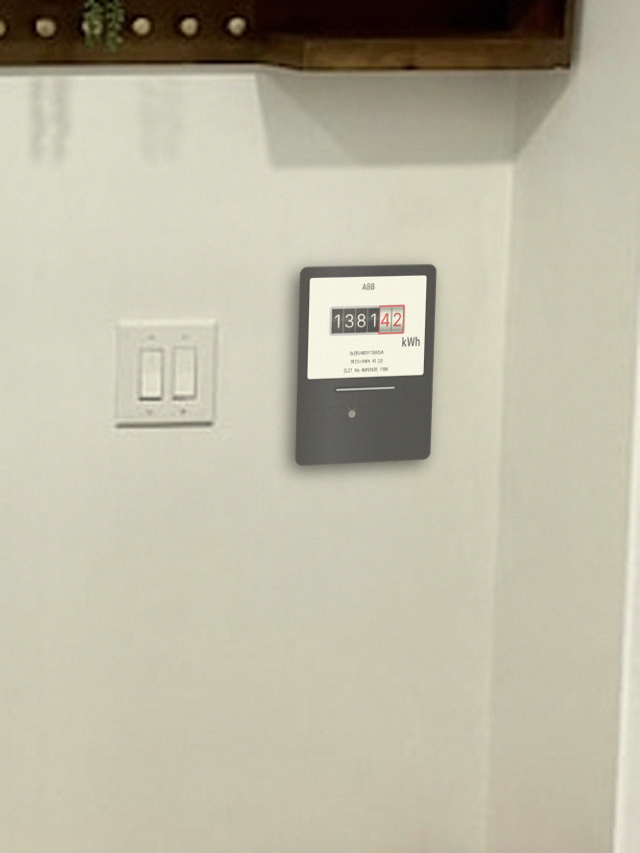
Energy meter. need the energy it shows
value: 1381.42 kWh
